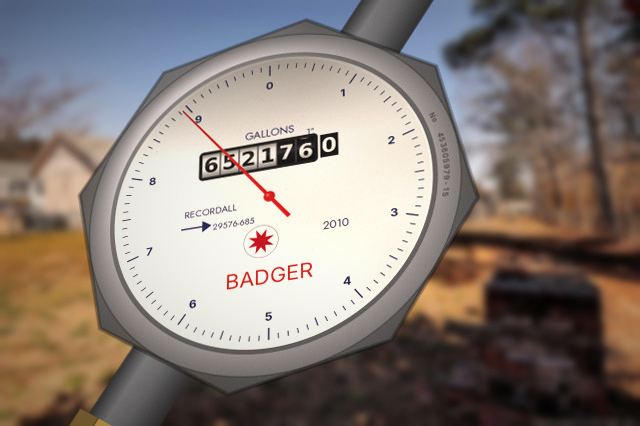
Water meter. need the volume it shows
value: 6521758.9 gal
